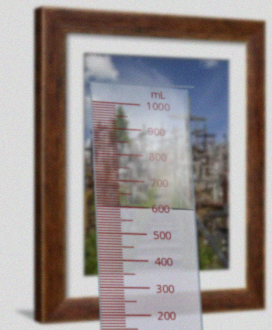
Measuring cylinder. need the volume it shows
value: 600 mL
